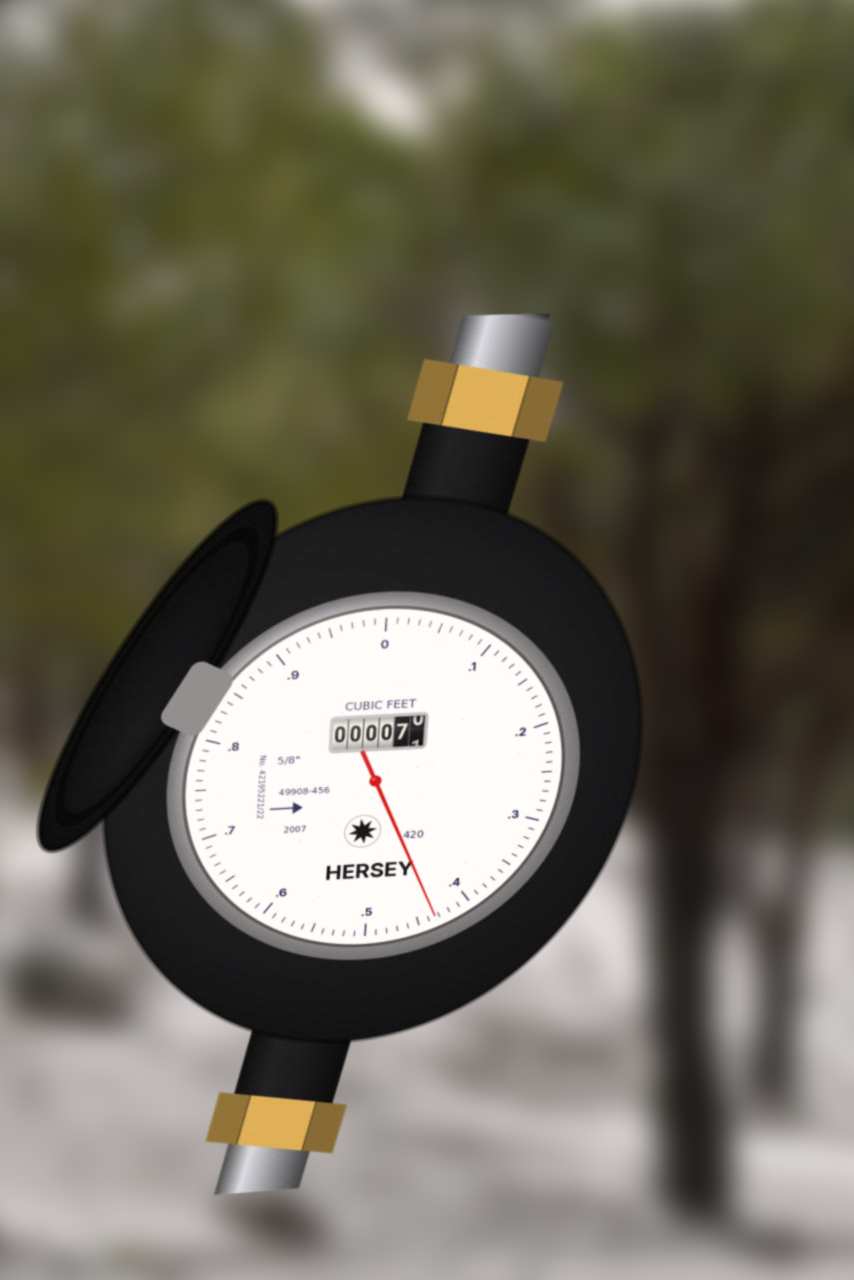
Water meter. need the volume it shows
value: 70.43 ft³
